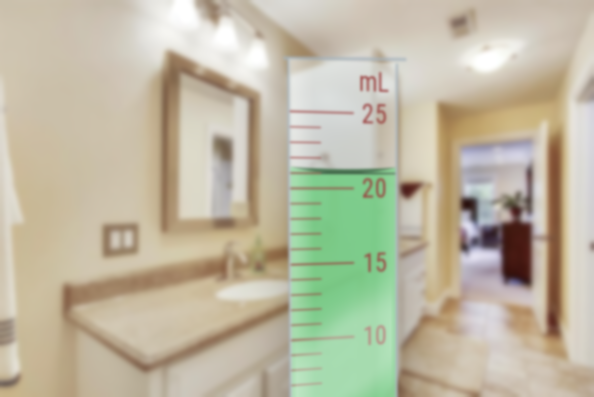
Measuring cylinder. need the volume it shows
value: 21 mL
